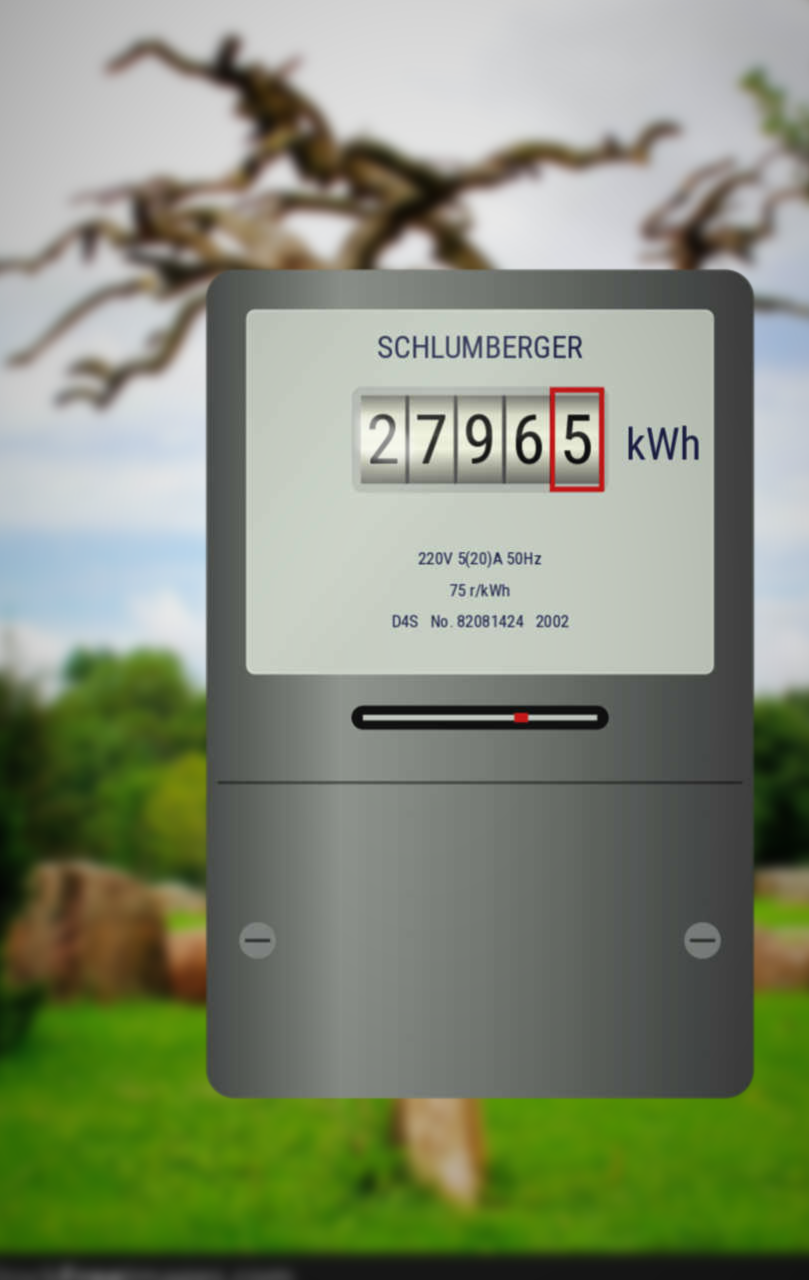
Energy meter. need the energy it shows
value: 2796.5 kWh
